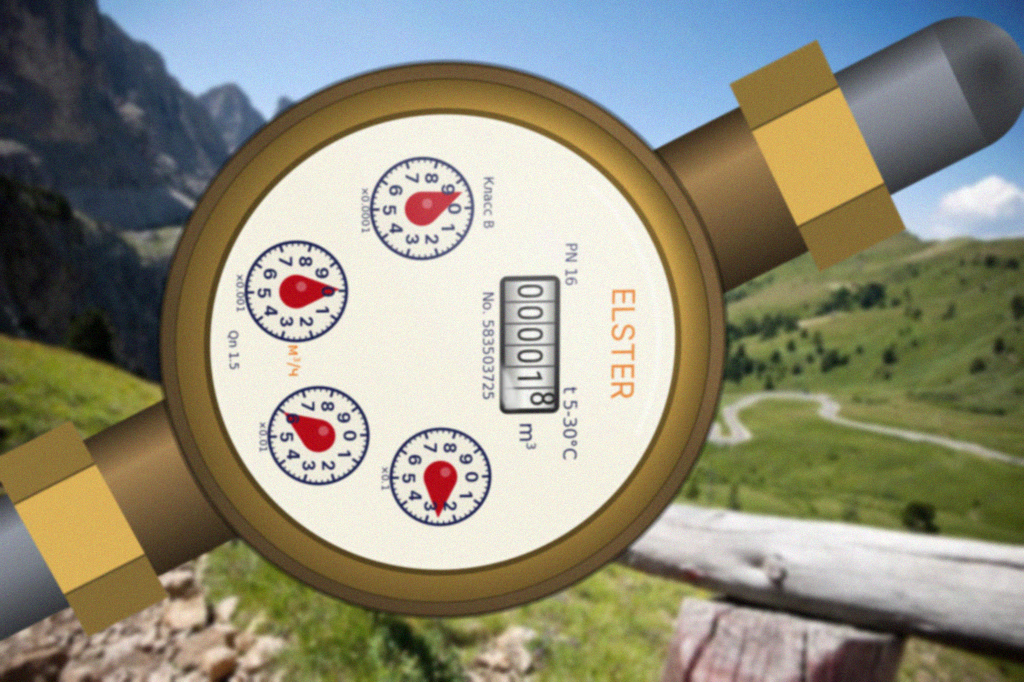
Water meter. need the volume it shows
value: 18.2599 m³
